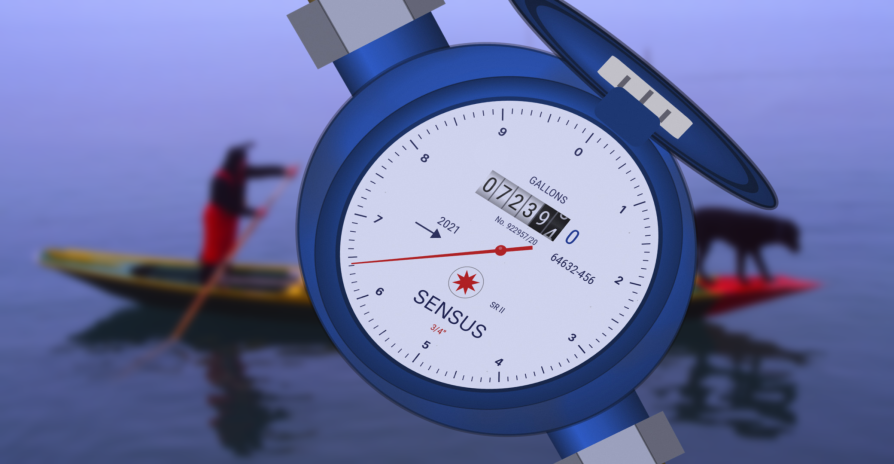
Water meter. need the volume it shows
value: 723936.4 gal
